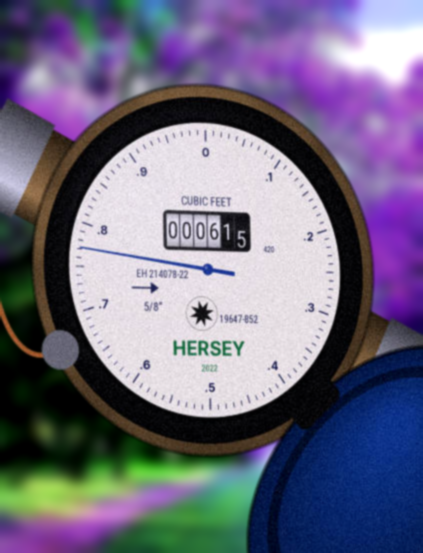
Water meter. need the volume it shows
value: 614.77 ft³
